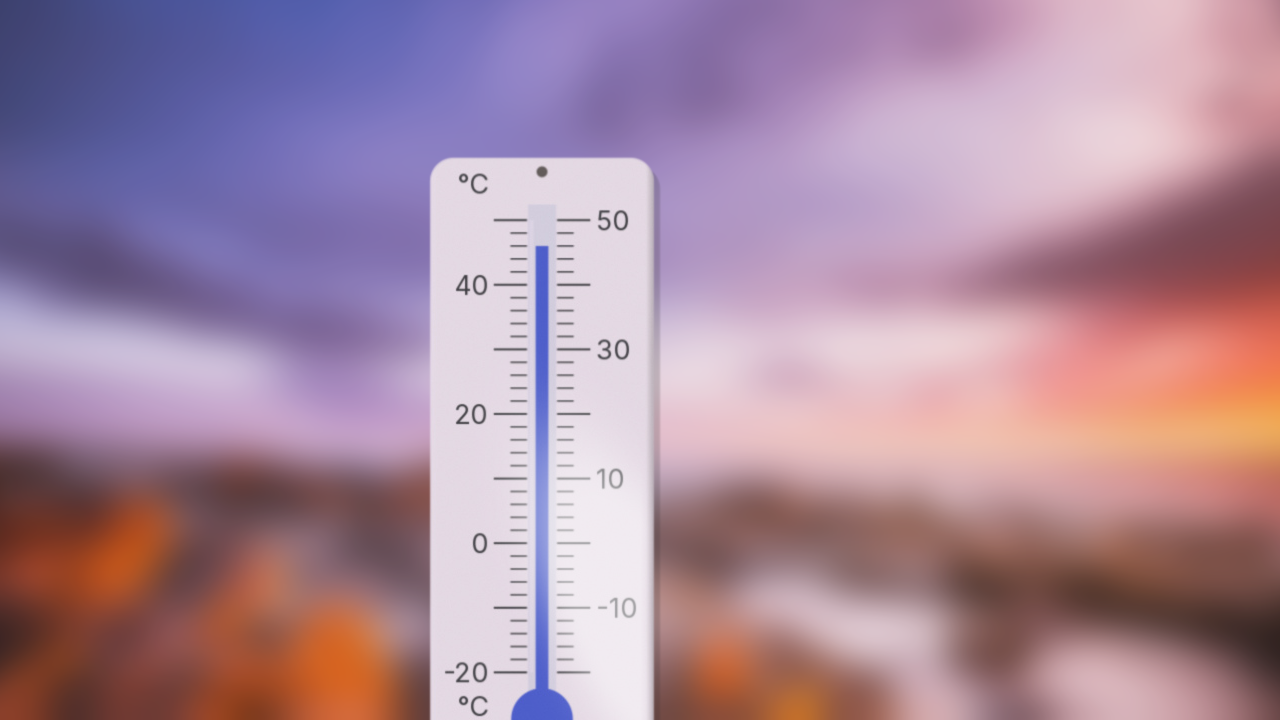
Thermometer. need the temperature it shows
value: 46 °C
